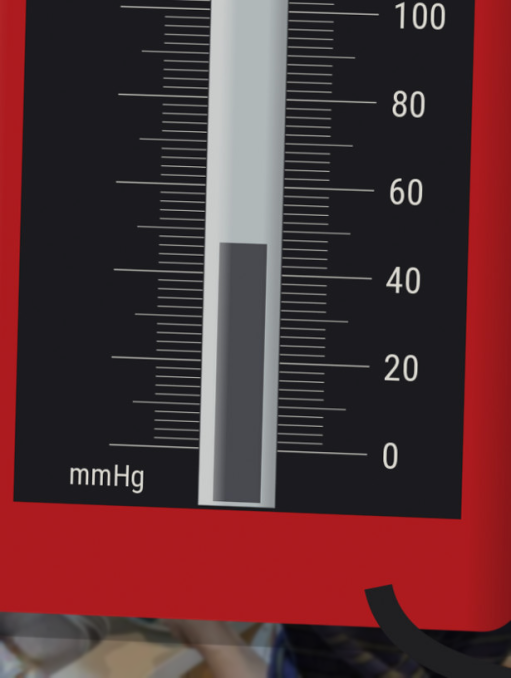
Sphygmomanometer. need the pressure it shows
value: 47 mmHg
